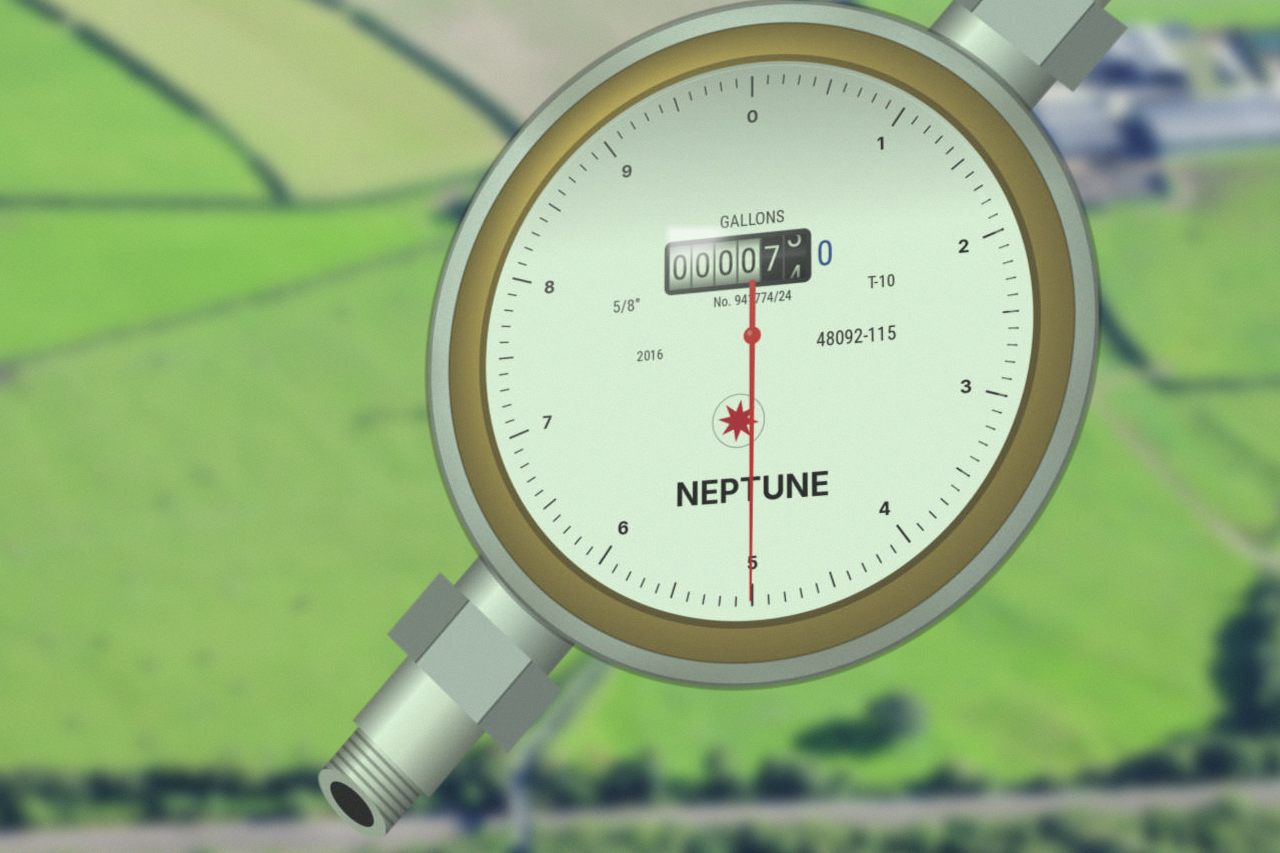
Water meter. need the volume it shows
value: 735.0 gal
